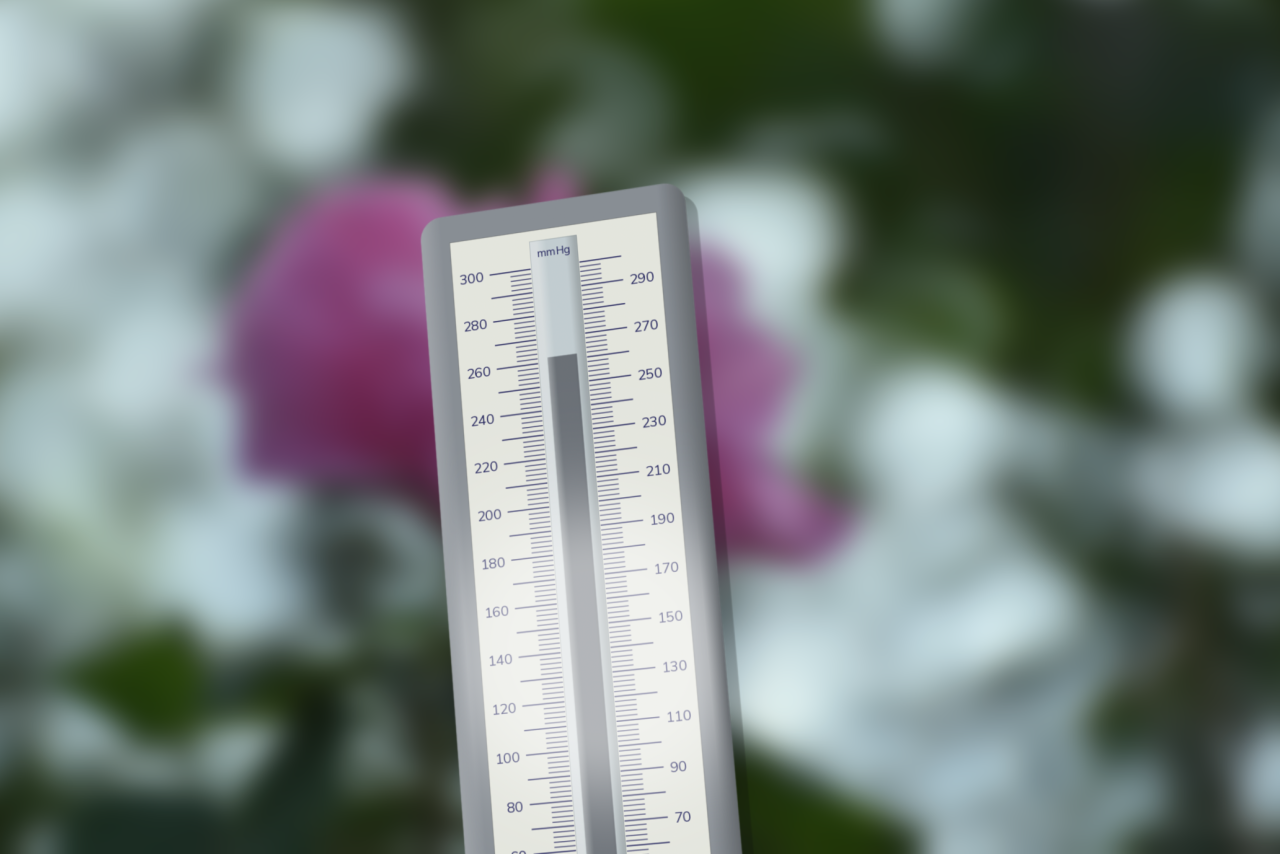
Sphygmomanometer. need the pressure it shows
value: 262 mmHg
